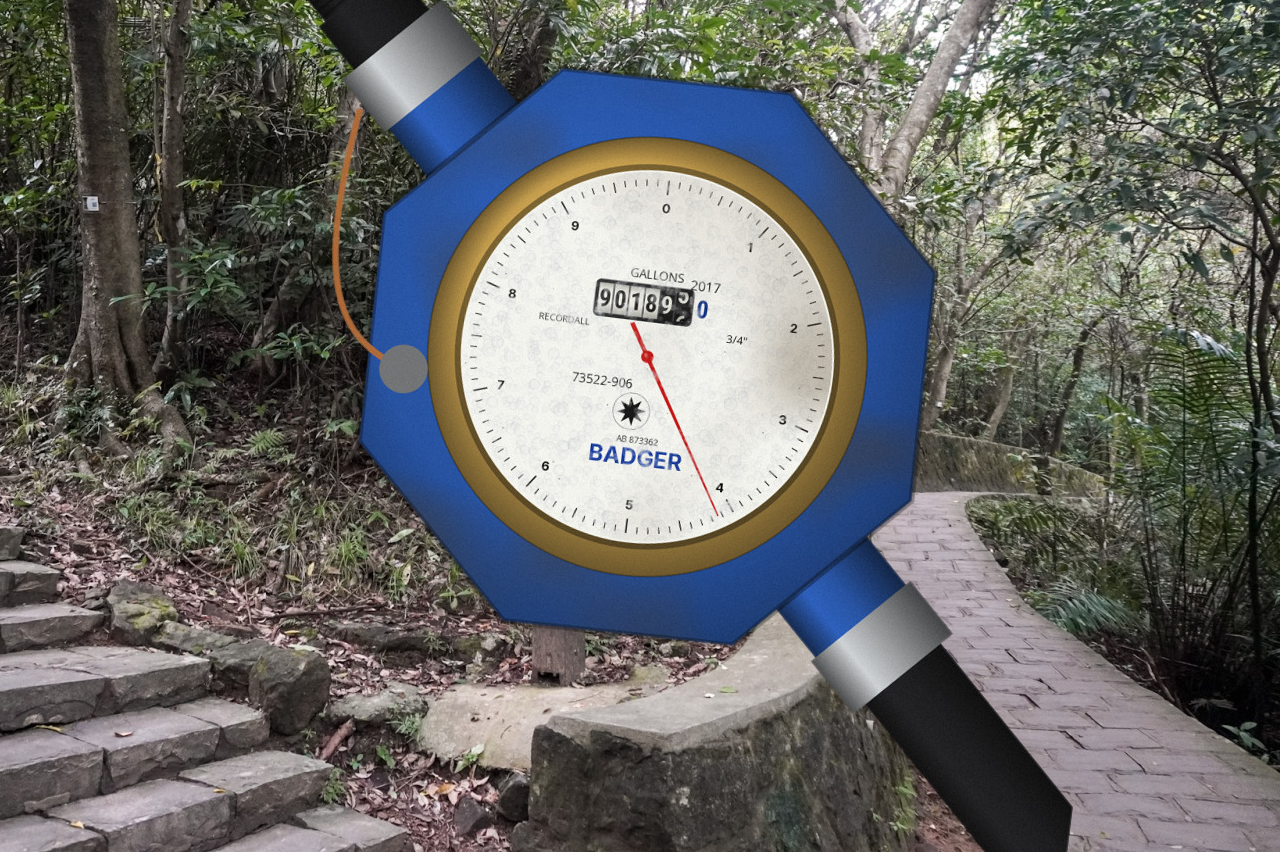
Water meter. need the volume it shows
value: 9018954.1 gal
